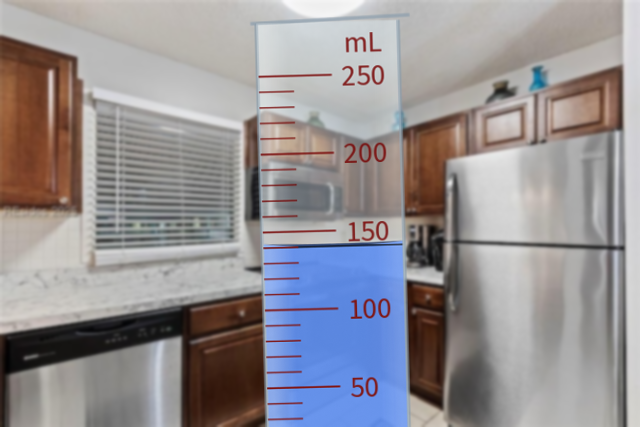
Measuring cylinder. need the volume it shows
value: 140 mL
